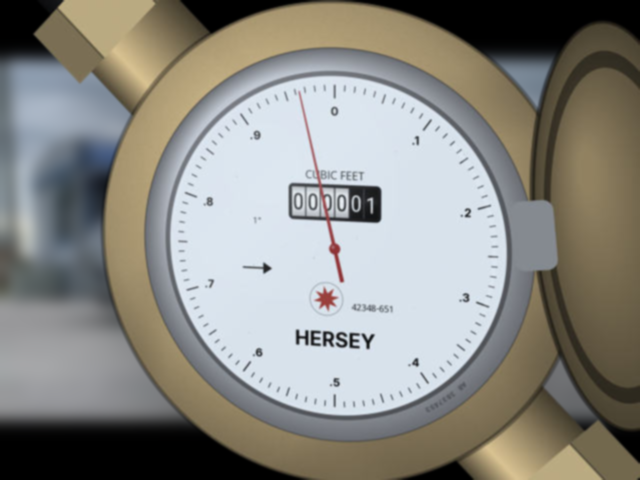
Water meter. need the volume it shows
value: 0.96 ft³
